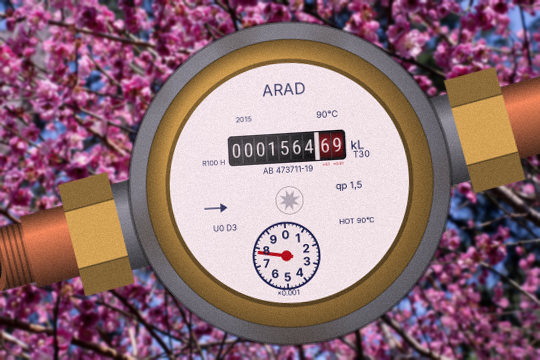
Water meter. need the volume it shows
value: 1564.697 kL
